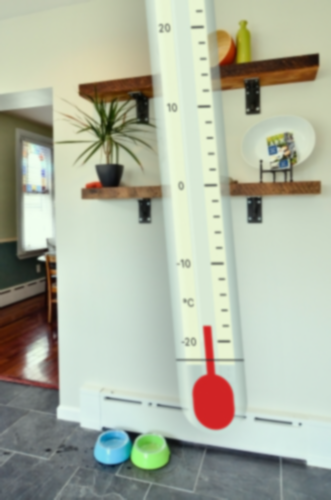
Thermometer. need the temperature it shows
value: -18 °C
